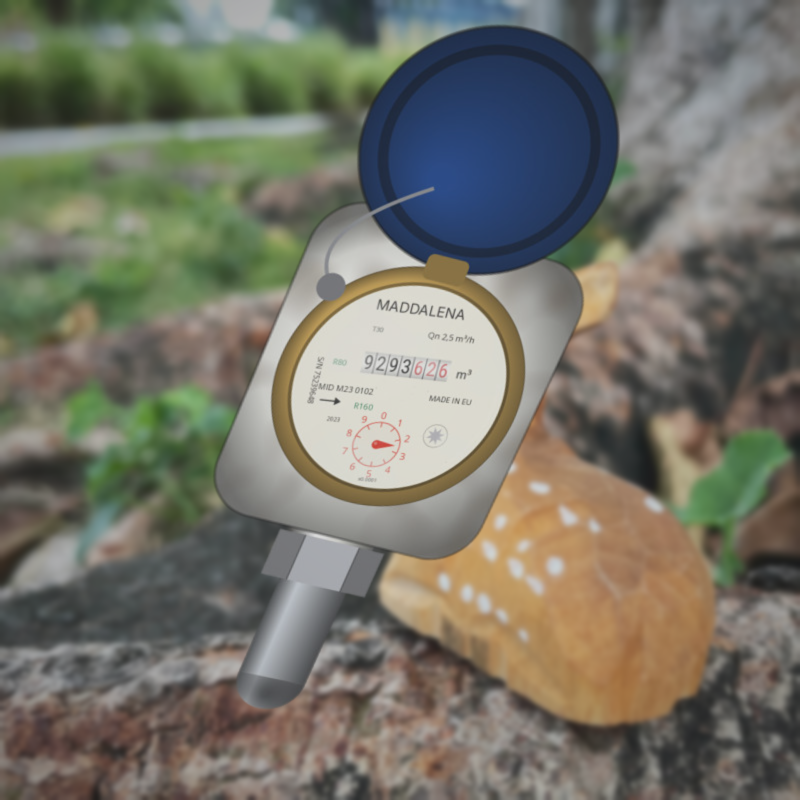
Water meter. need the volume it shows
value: 9293.6262 m³
